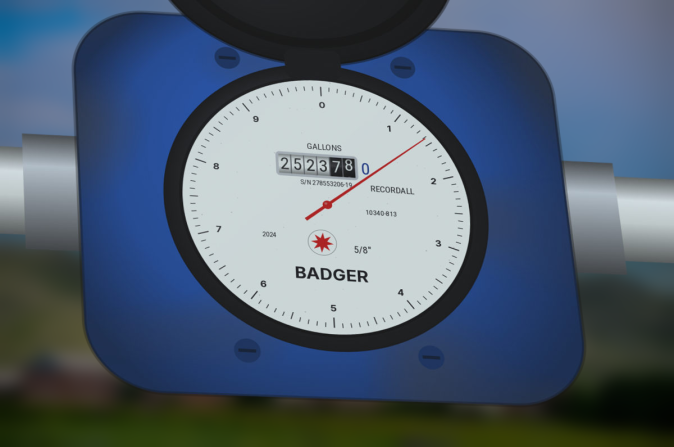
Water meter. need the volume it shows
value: 2523781.4 gal
